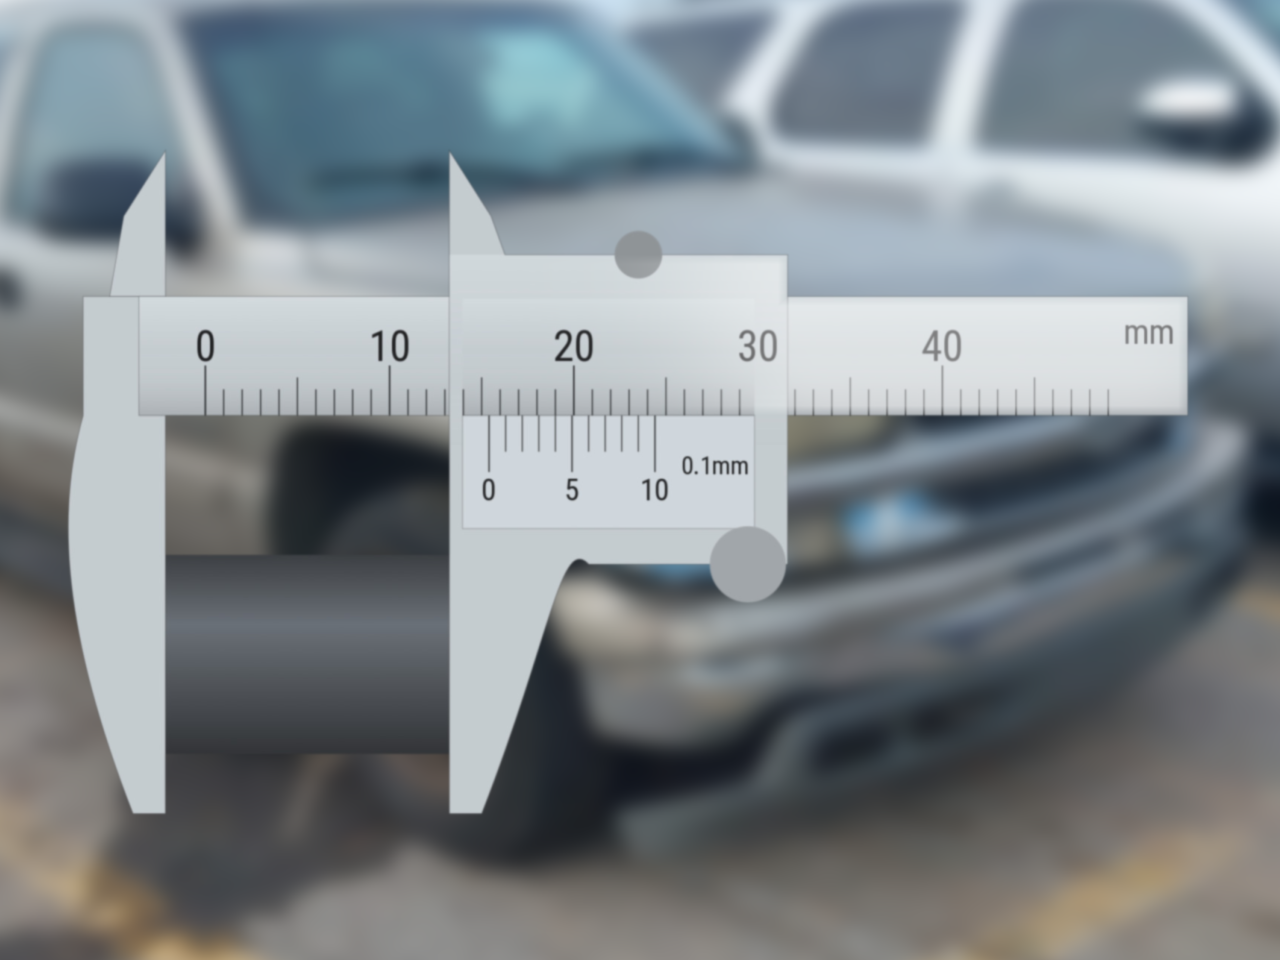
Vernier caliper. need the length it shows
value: 15.4 mm
